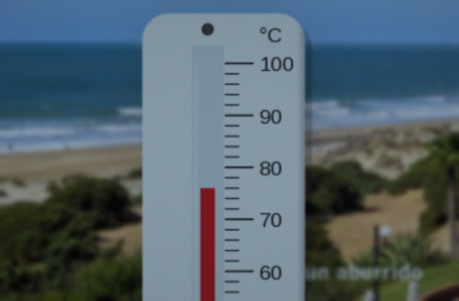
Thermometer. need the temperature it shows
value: 76 °C
